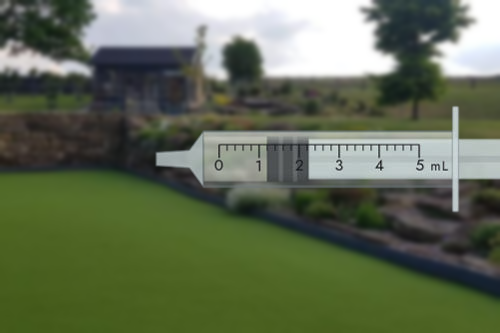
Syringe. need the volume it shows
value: 1.2 mL
